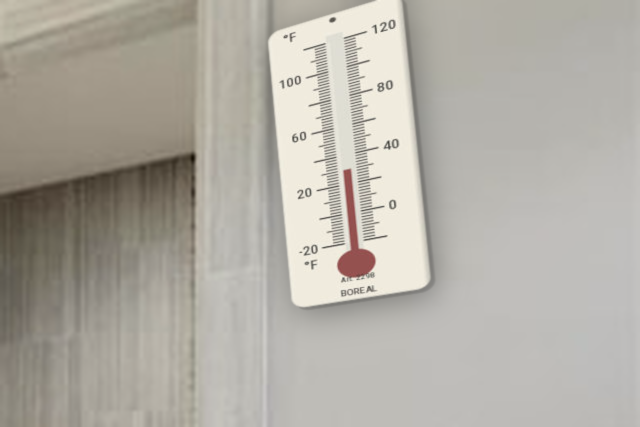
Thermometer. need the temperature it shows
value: 30 °F
